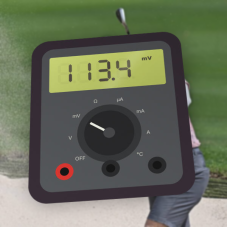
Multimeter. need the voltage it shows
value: 113.4 mV
